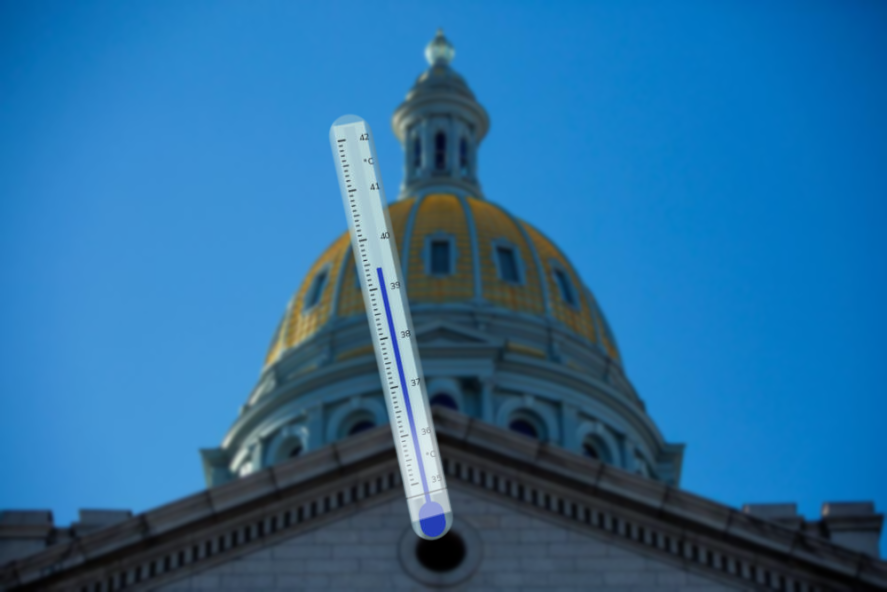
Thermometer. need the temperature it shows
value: 39.4 °C
